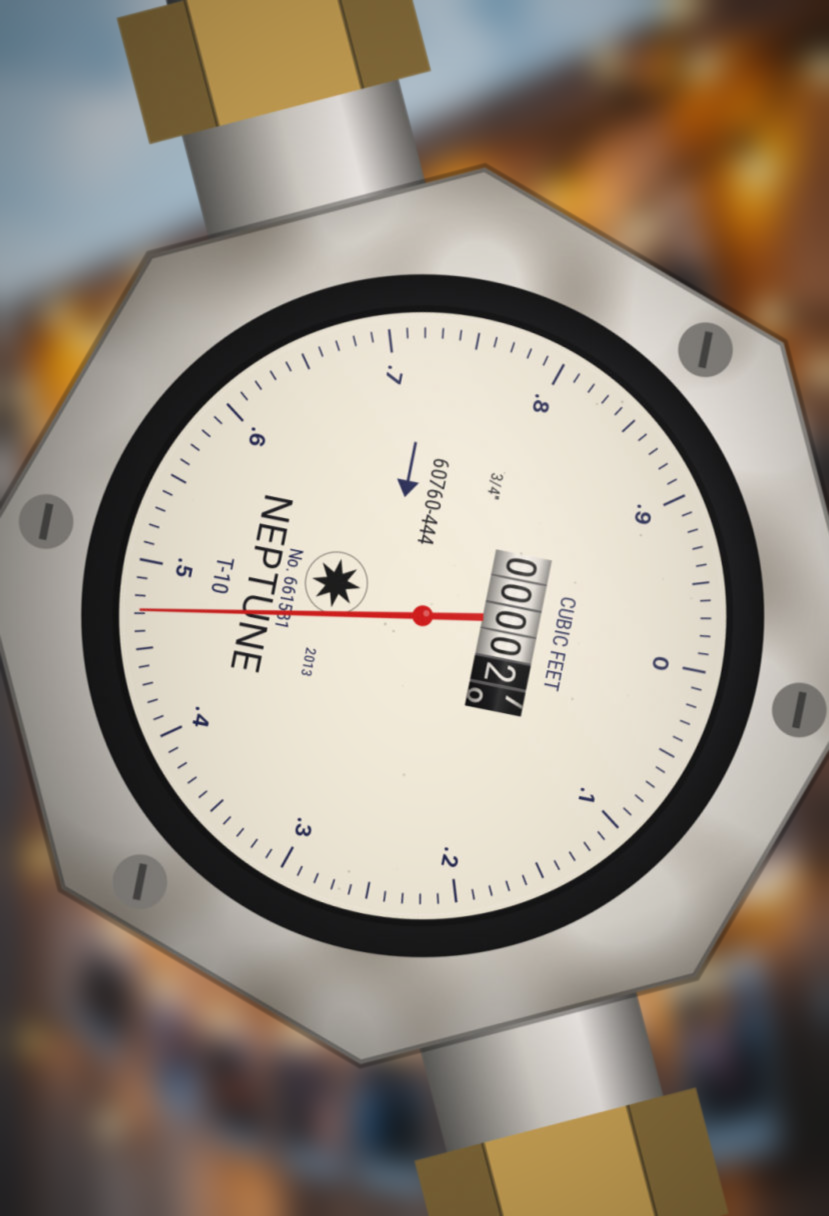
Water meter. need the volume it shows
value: 27.47 ft³
